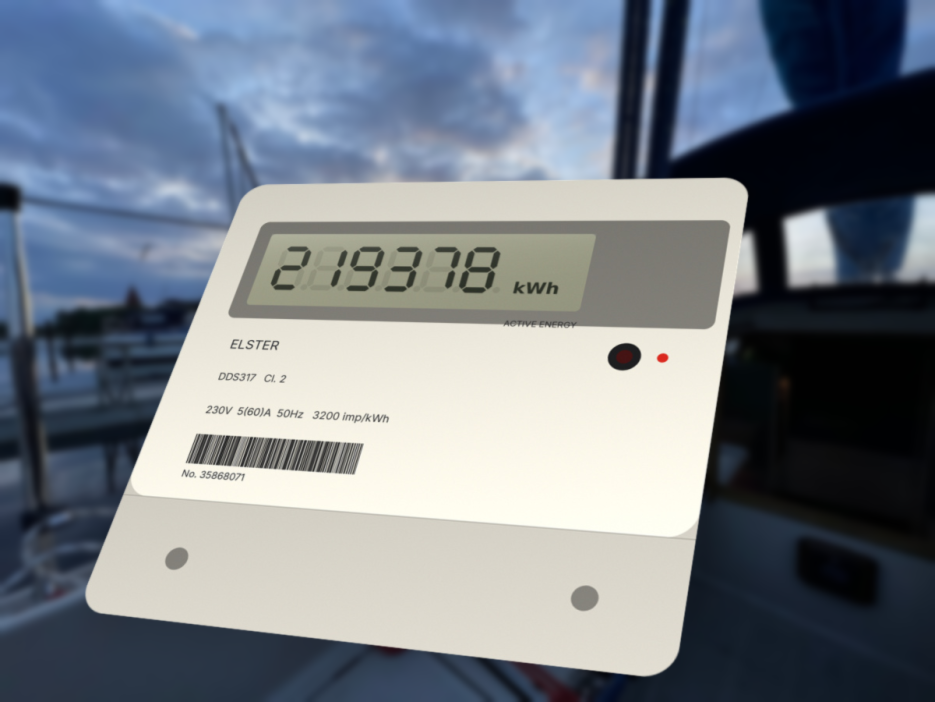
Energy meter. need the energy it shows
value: 219378 kWh
